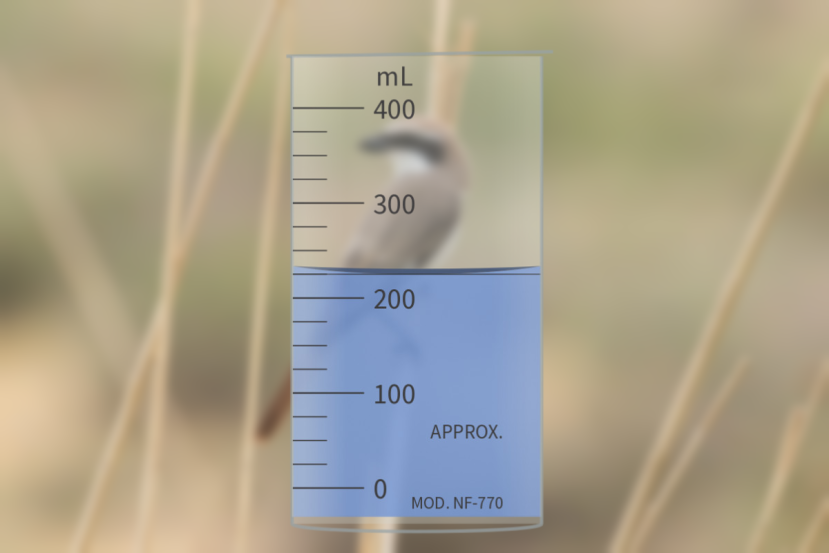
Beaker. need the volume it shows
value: 225 mL
